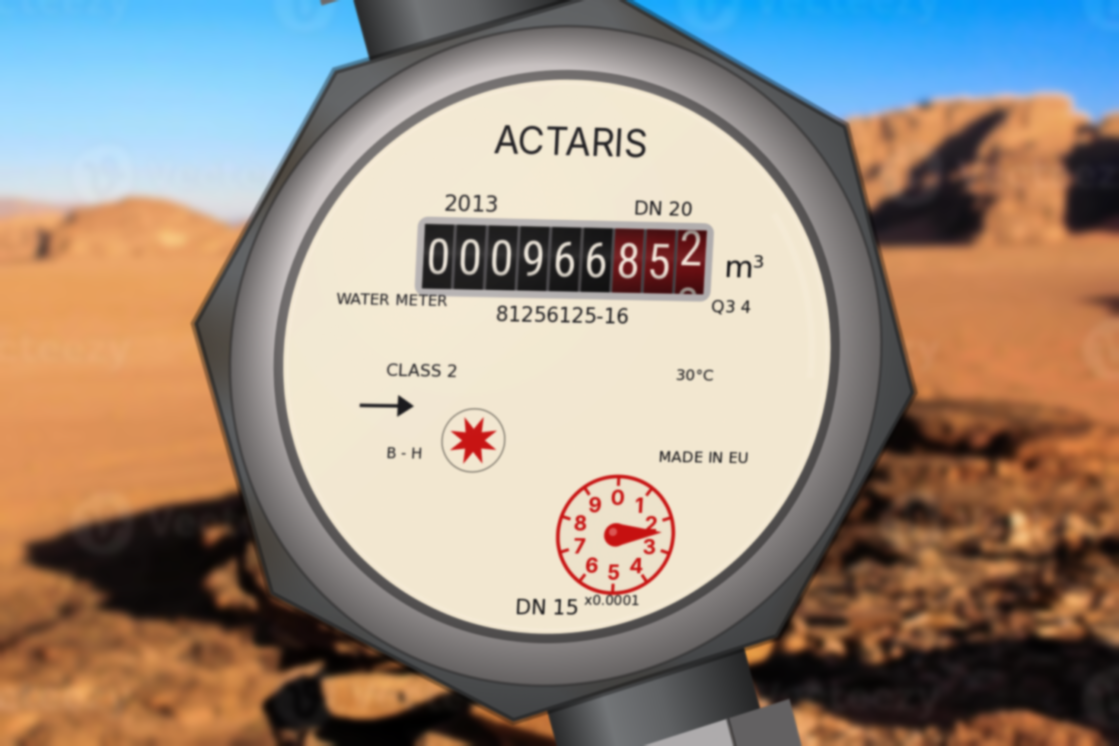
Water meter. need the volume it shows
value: 966.8522 m³
